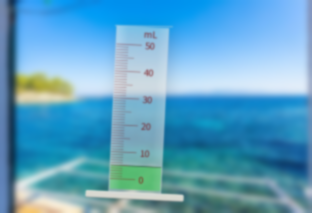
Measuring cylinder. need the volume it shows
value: 5 mL
